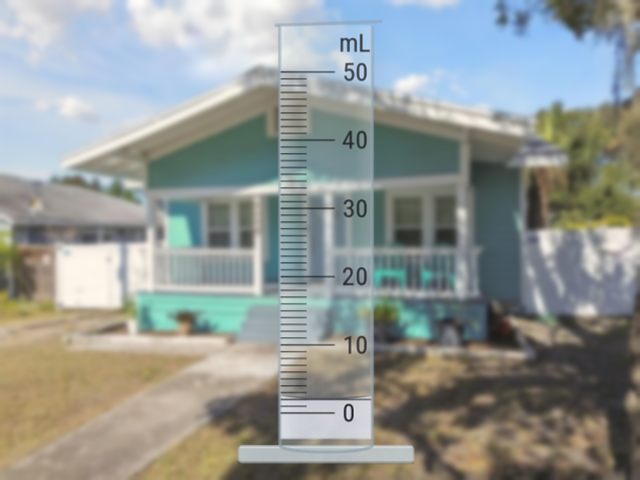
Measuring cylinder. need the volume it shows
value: 2 mL
